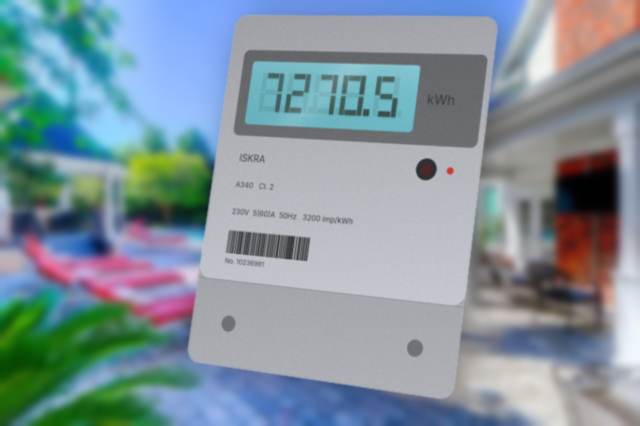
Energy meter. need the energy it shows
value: 7270.5 kWh
